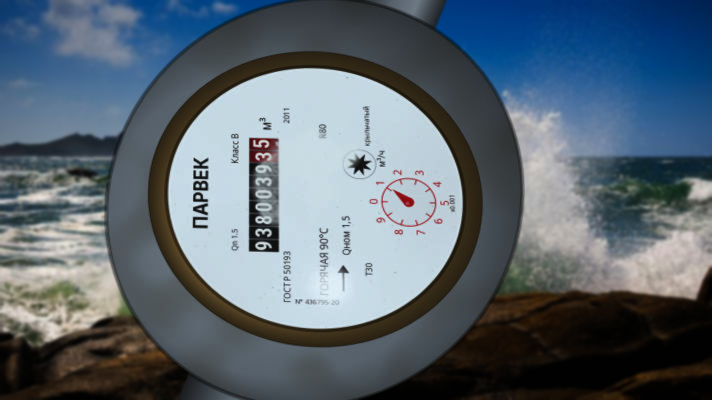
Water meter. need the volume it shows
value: 9380039.351 m³
